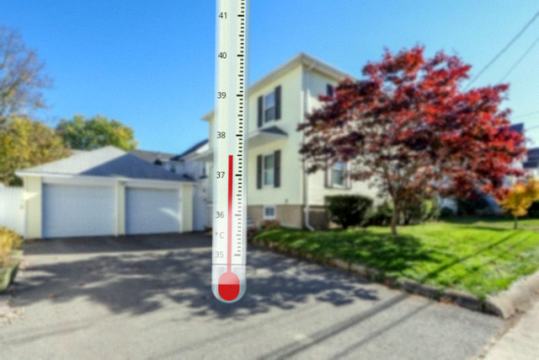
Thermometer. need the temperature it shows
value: 37.5 °C
